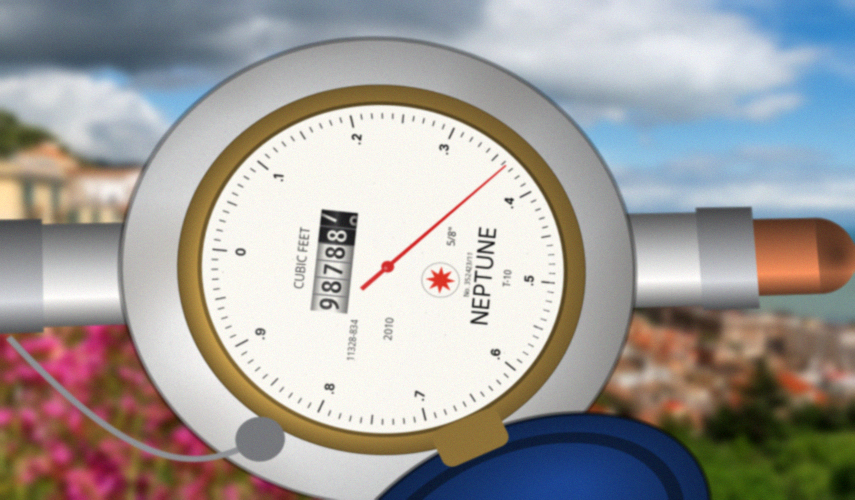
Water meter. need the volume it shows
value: 987887.36 ft³
